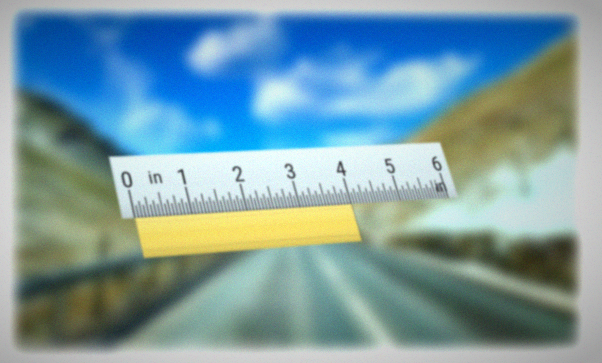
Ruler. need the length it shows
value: 4 in
